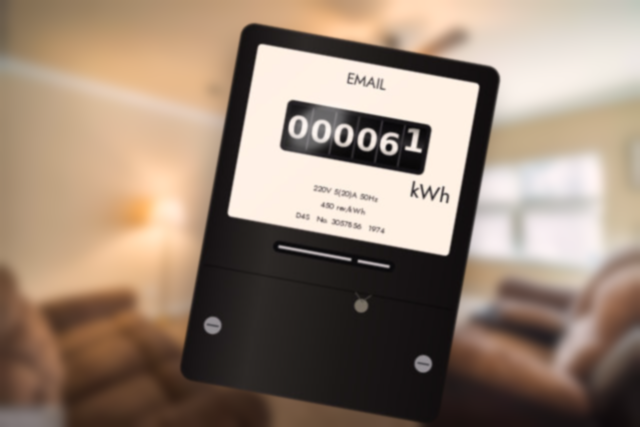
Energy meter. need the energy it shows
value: 61 kWh
